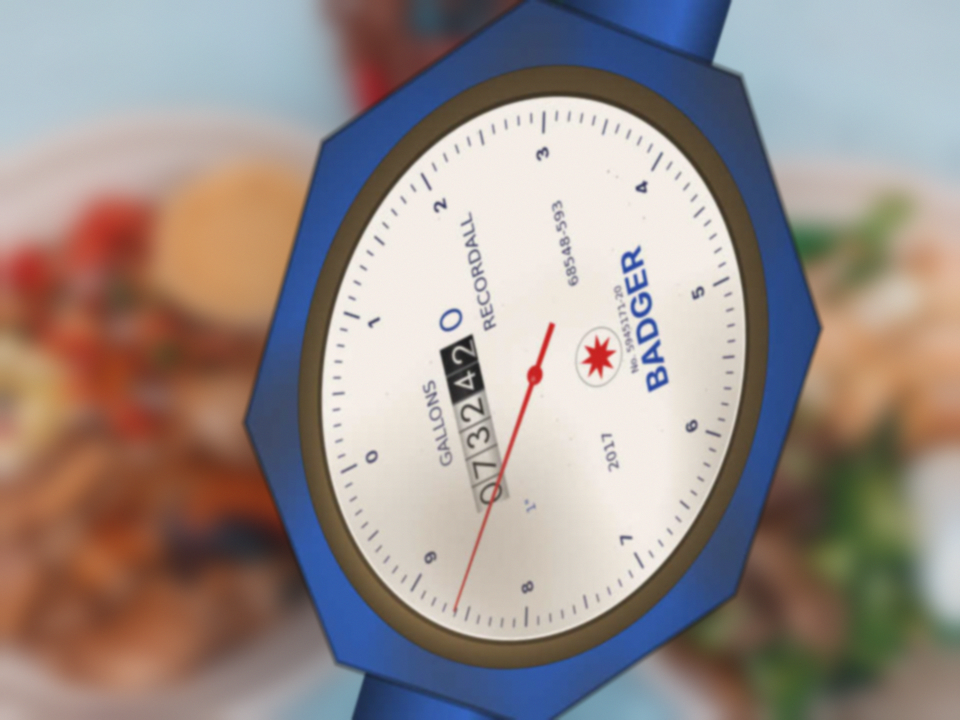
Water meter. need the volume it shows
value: 732418.6 gal
